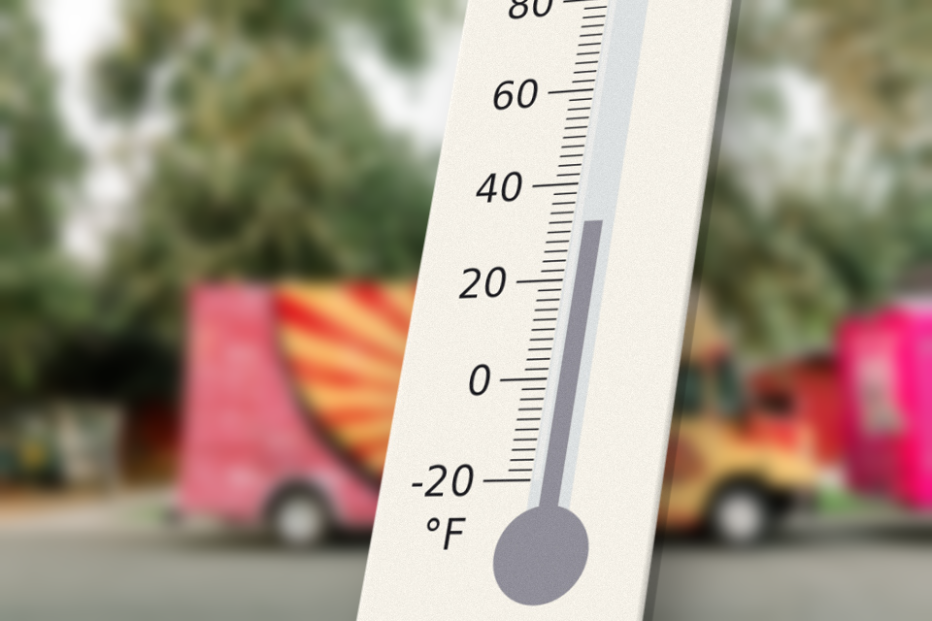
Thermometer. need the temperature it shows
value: 32 °F
